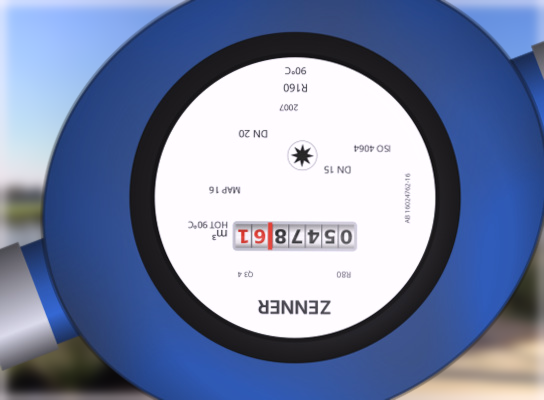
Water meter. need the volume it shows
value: 5478.61 m³
